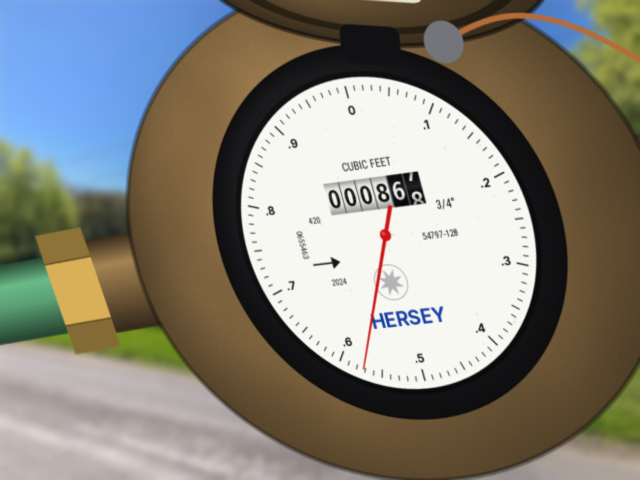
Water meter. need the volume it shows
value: 867.57 ft³
